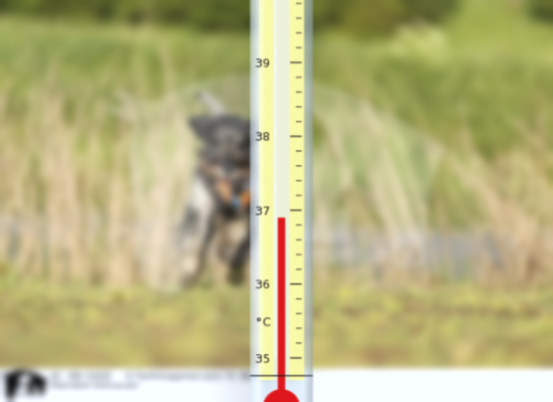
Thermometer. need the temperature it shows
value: 36.9 °C
